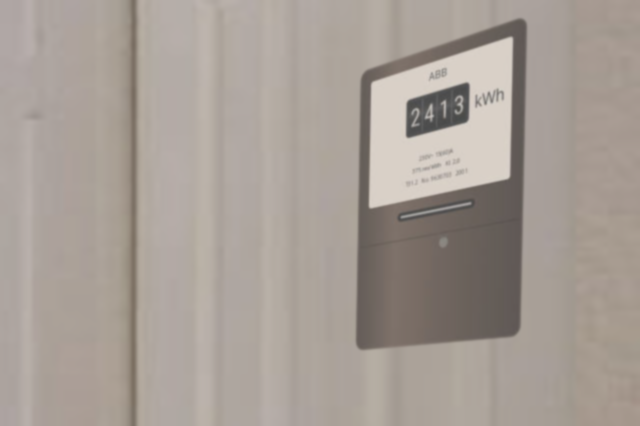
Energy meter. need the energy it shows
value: 2413 kWh
